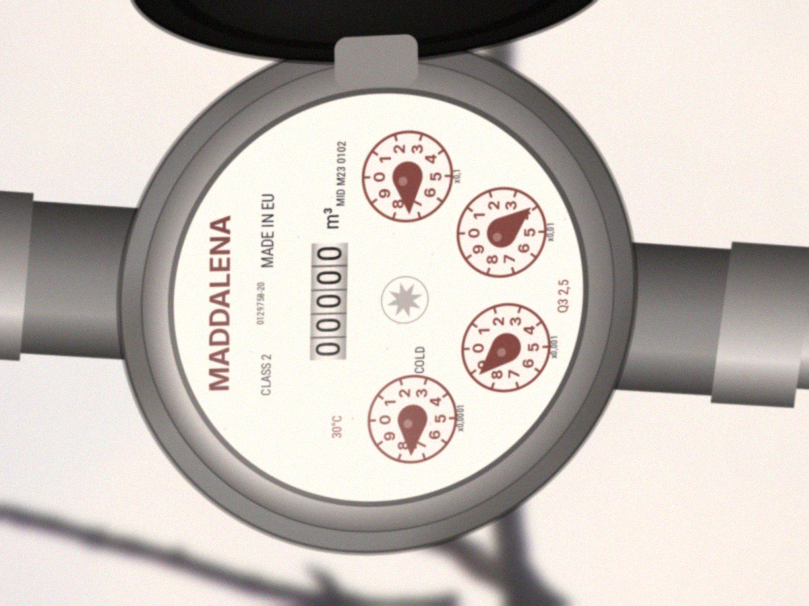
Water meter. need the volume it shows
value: 0.7387 m³
